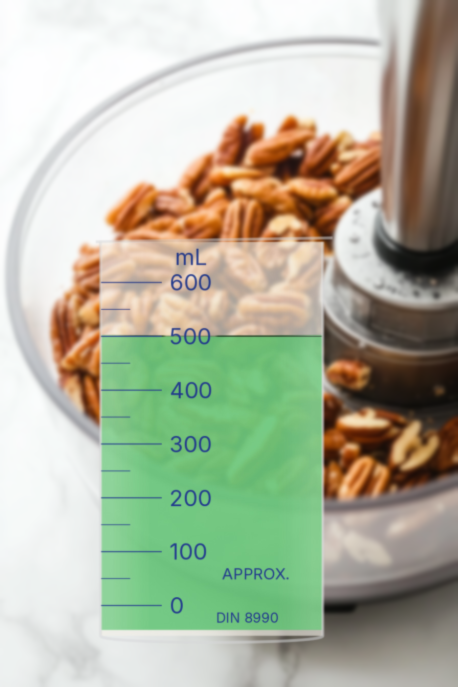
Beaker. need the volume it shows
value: 500 mL
